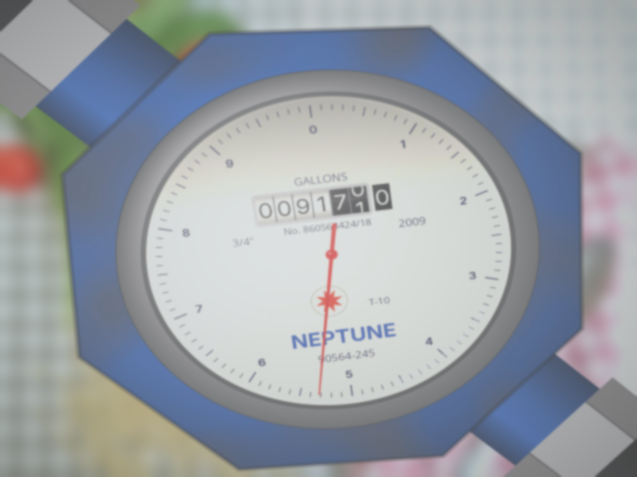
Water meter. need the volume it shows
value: 91705.3 gal
